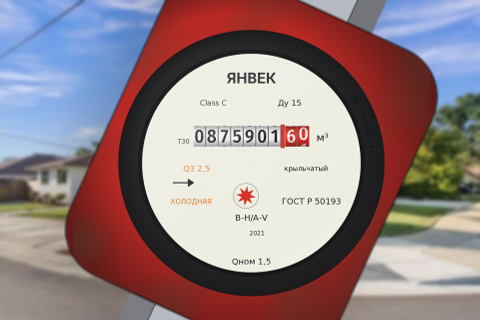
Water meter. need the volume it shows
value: 875901.60 m³
